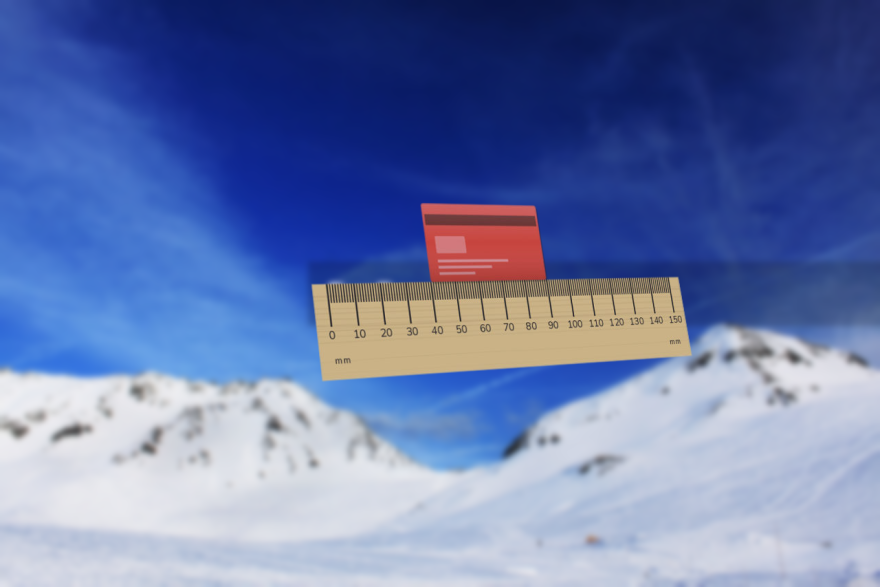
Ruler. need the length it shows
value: 50 mm
